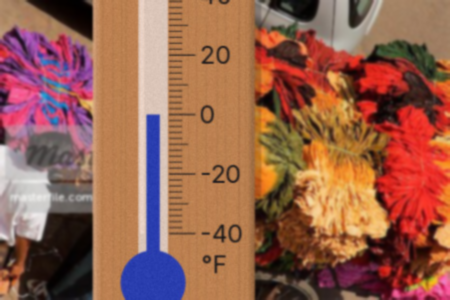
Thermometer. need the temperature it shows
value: 0 °F
